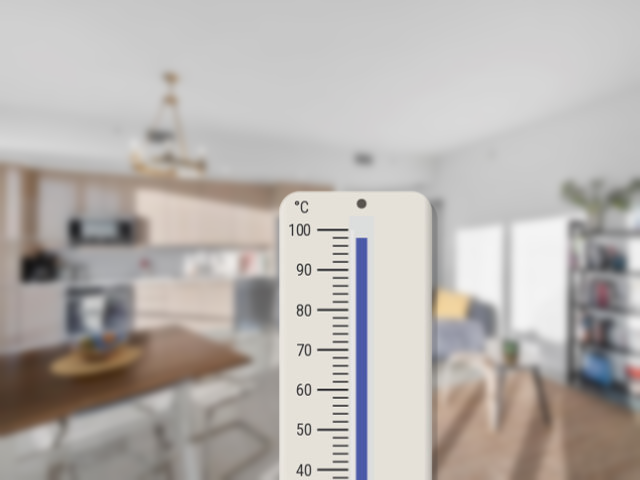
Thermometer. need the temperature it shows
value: 98 °C
